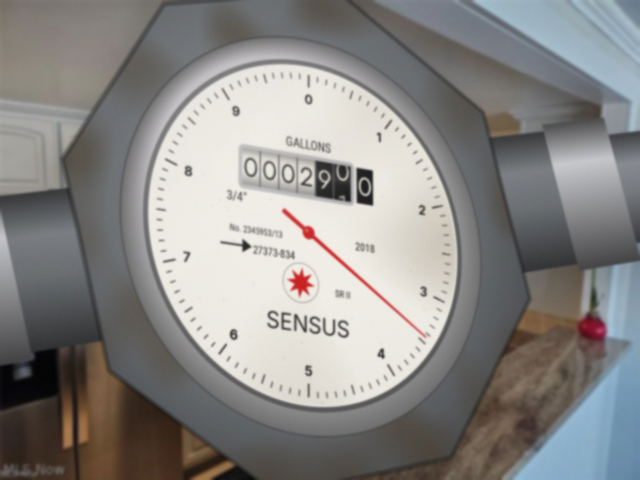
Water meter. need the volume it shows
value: 2903.4 gal
